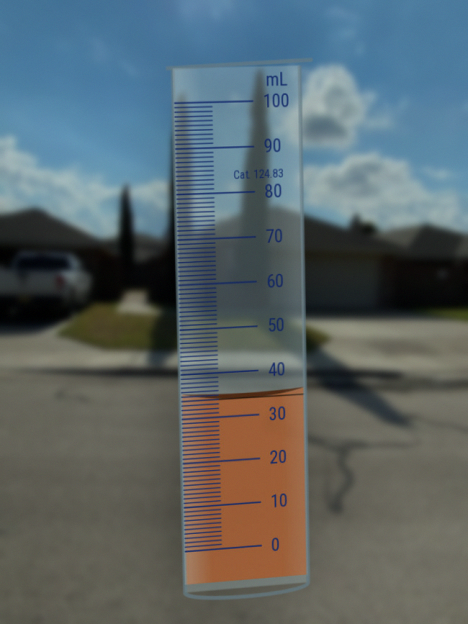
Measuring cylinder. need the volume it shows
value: 34 mL
